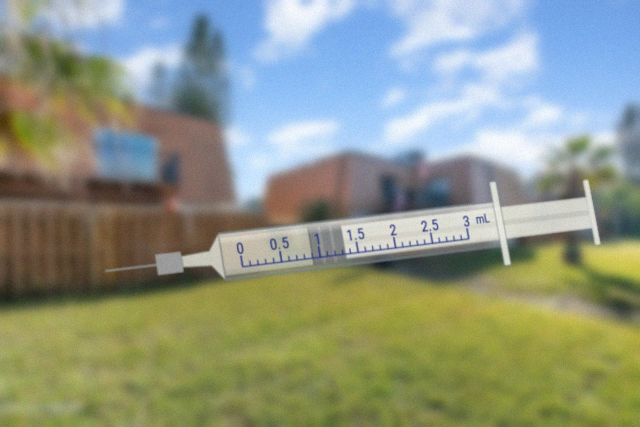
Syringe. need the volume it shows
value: 0.9 mL
